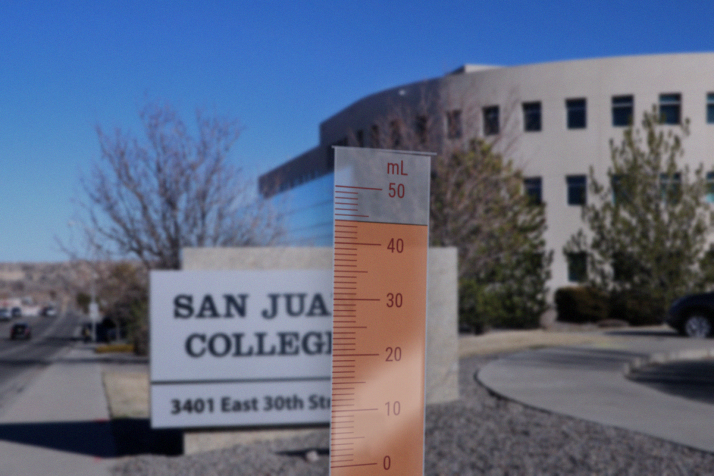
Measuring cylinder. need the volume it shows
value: 44 mL
